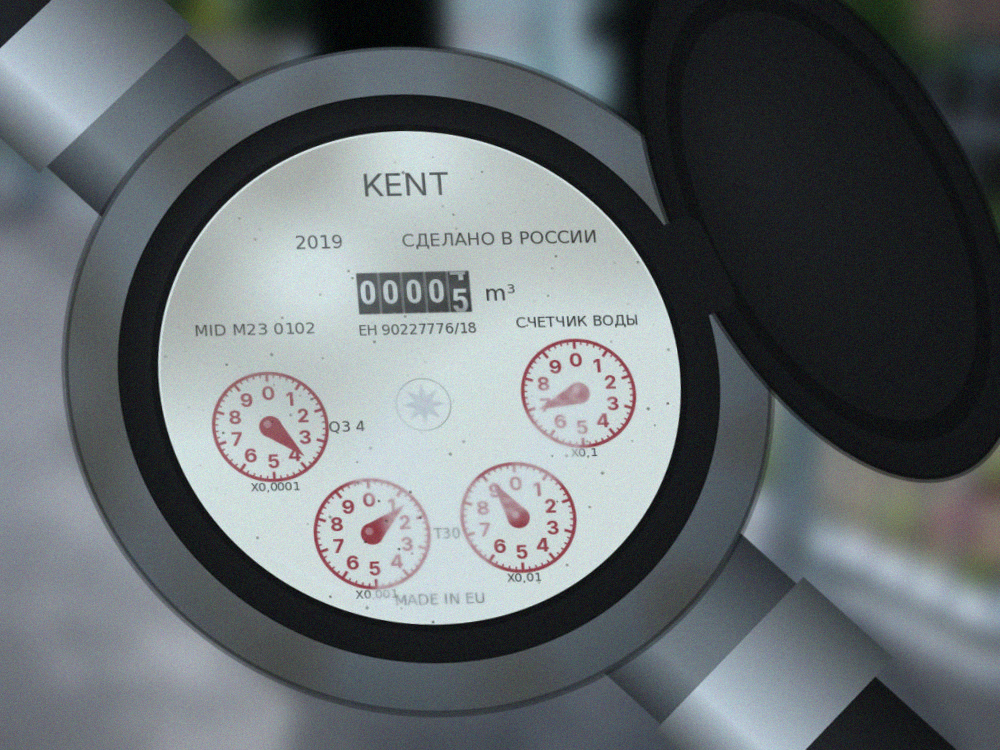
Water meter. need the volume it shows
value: 4.6913 m³
